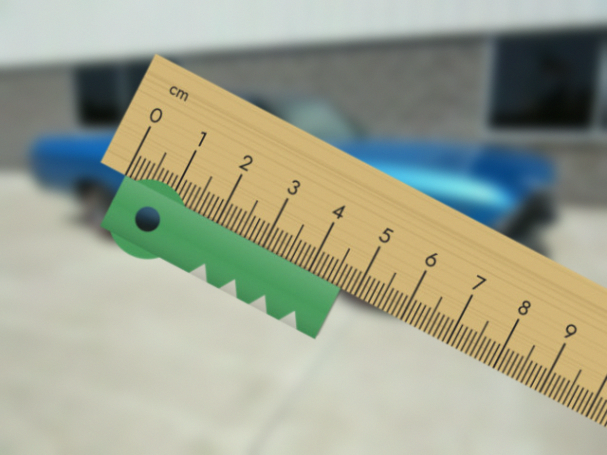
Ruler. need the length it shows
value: 4.7 cm
